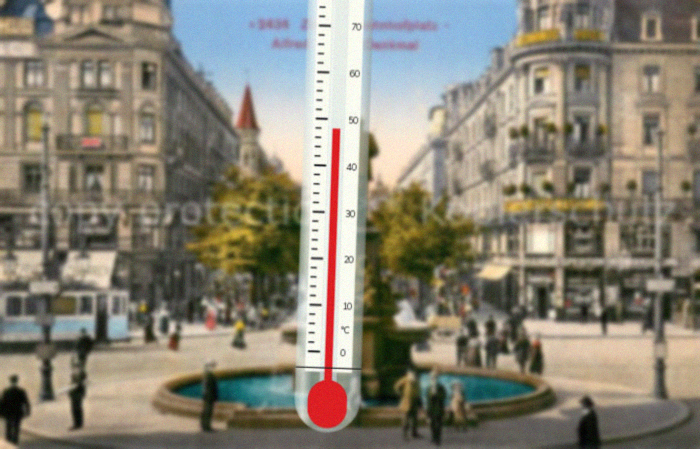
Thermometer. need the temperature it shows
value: 48 °C
